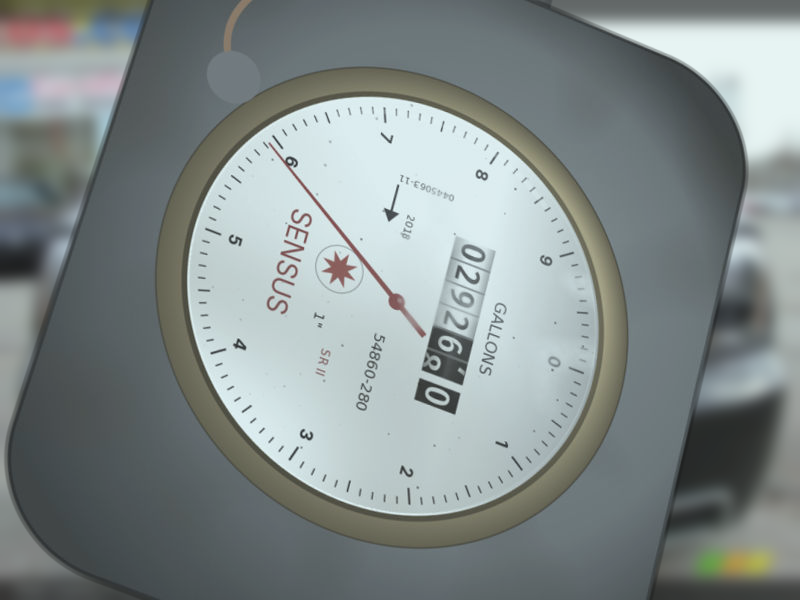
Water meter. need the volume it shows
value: 292675.9 gal
